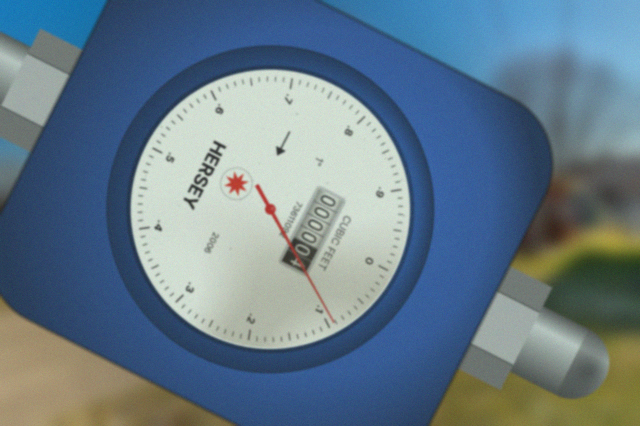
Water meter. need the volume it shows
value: 4.09 ft³
